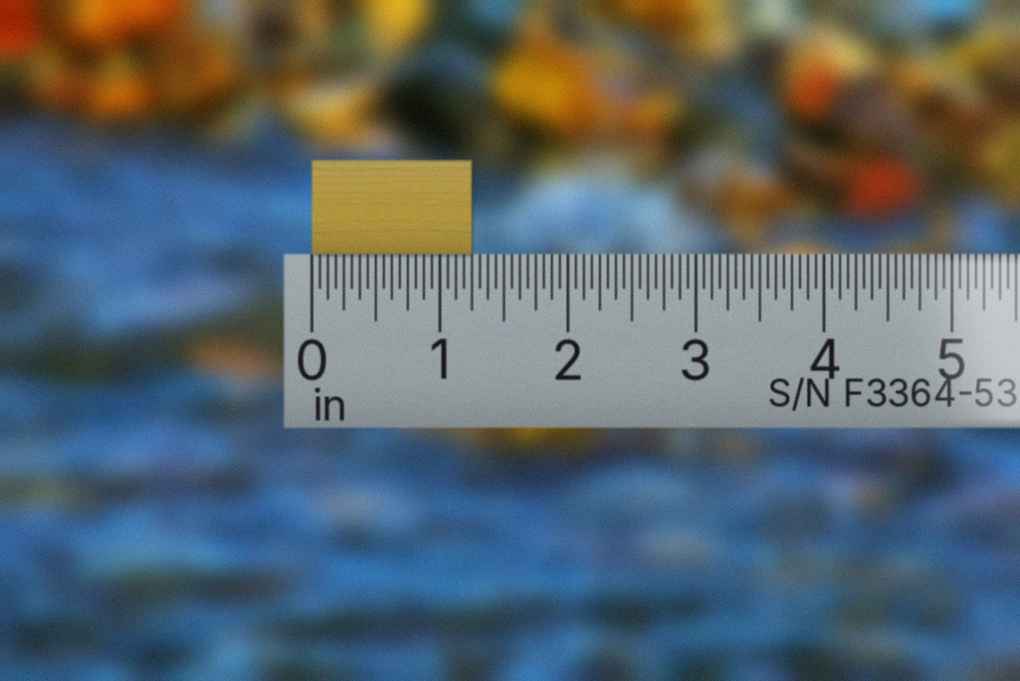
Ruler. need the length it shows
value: 1.25 in
